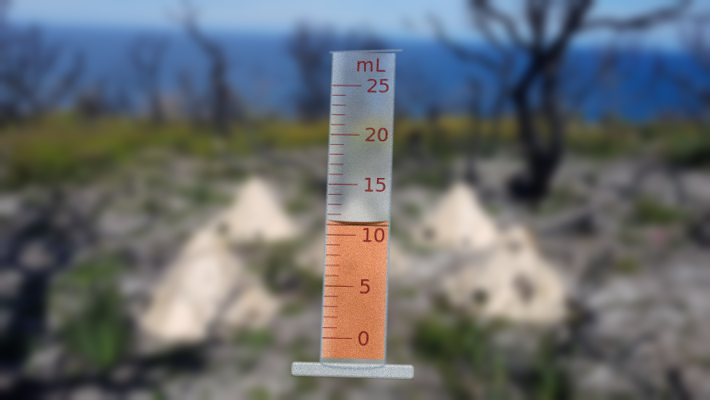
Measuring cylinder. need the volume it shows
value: 11 mL
